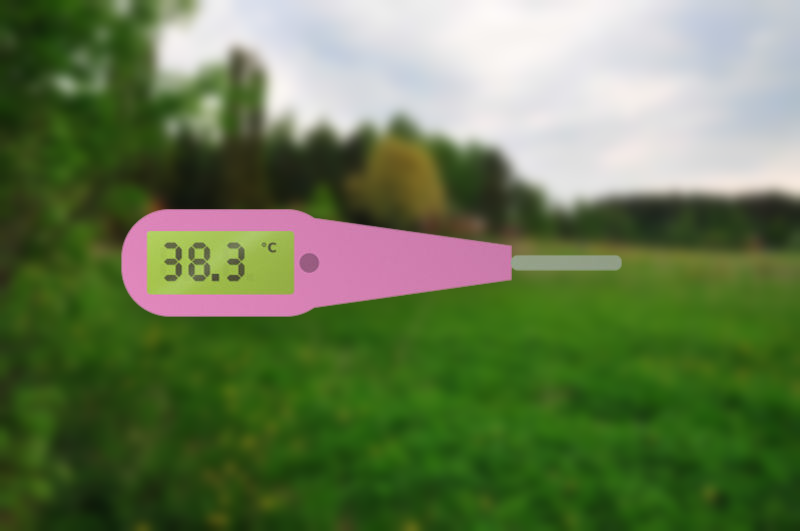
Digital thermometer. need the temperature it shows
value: 38.3 °C
